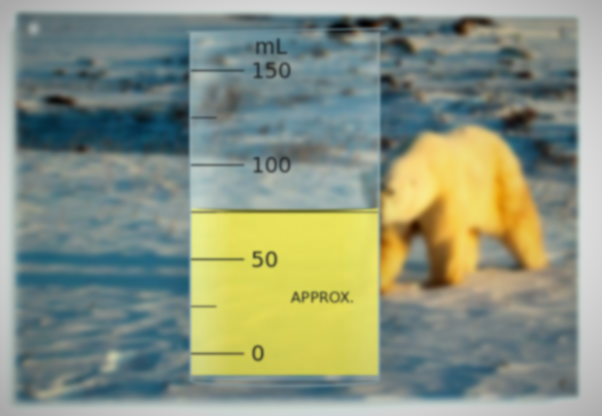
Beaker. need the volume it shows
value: 75 mL
